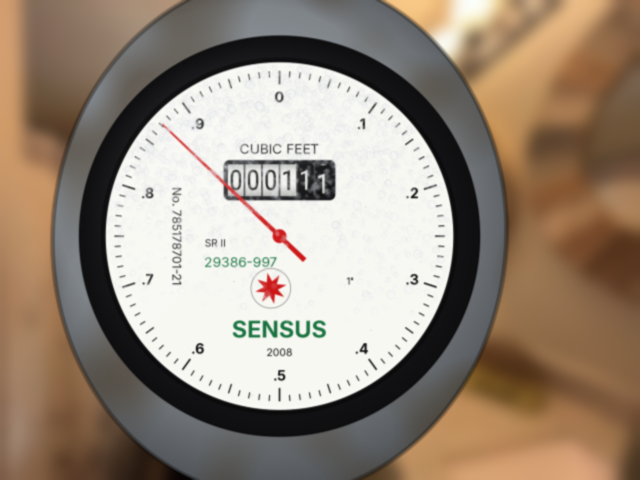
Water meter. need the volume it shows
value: 110.87 ft³
